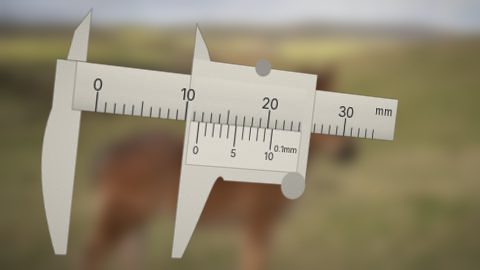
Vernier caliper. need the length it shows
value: 11.6 mm
